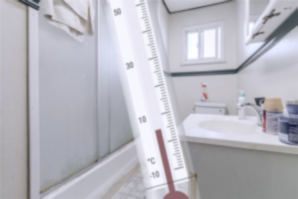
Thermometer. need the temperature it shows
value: 5 °C
